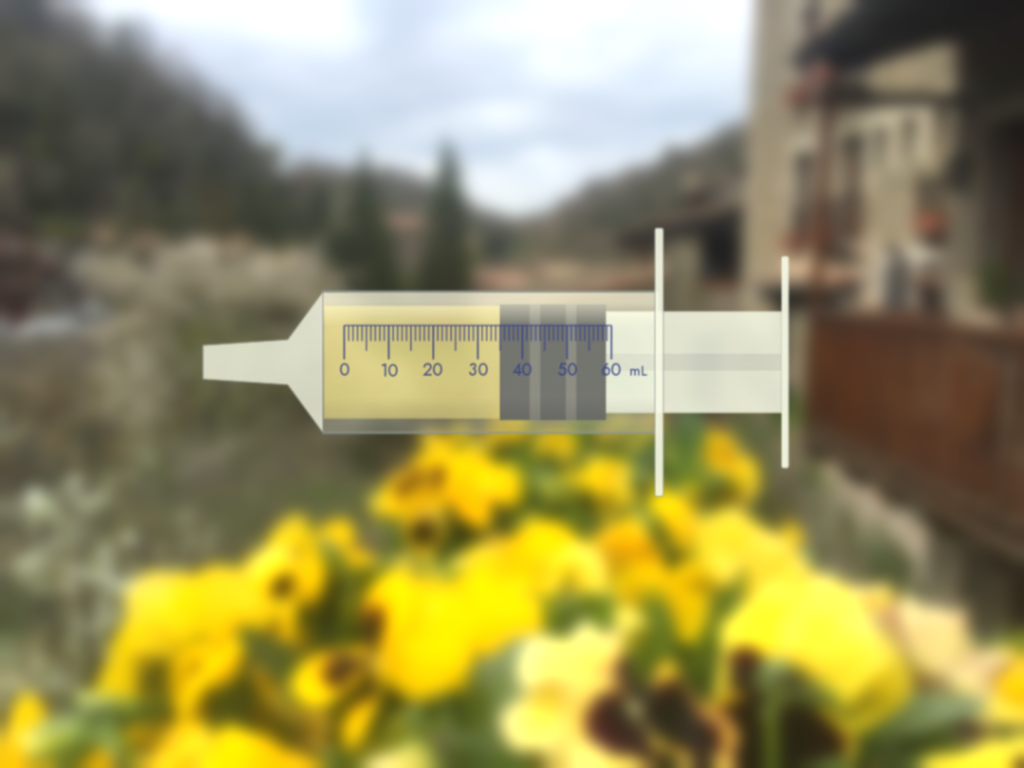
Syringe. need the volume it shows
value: 35 mL
